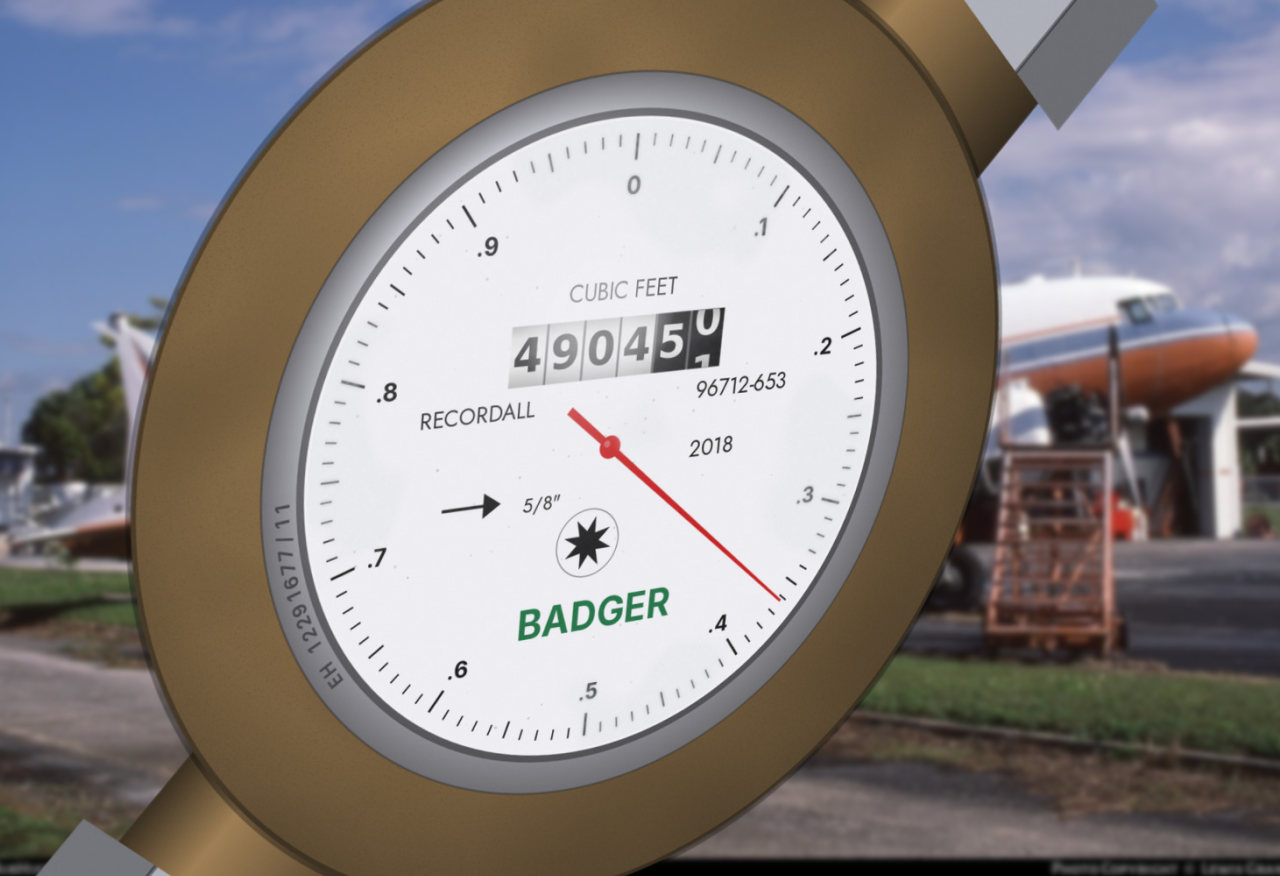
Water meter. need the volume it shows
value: 490450.36 ft³
